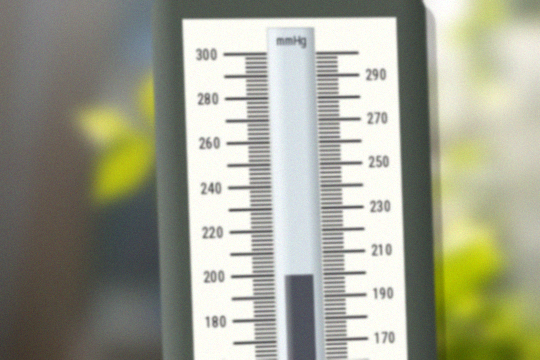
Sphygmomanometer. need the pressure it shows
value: 200 mmHg
